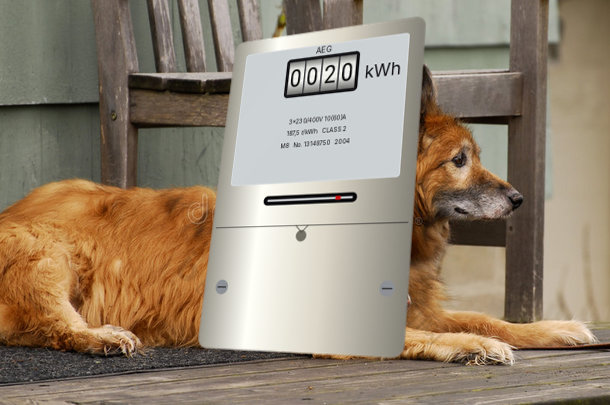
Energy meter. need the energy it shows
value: 20 kWh
